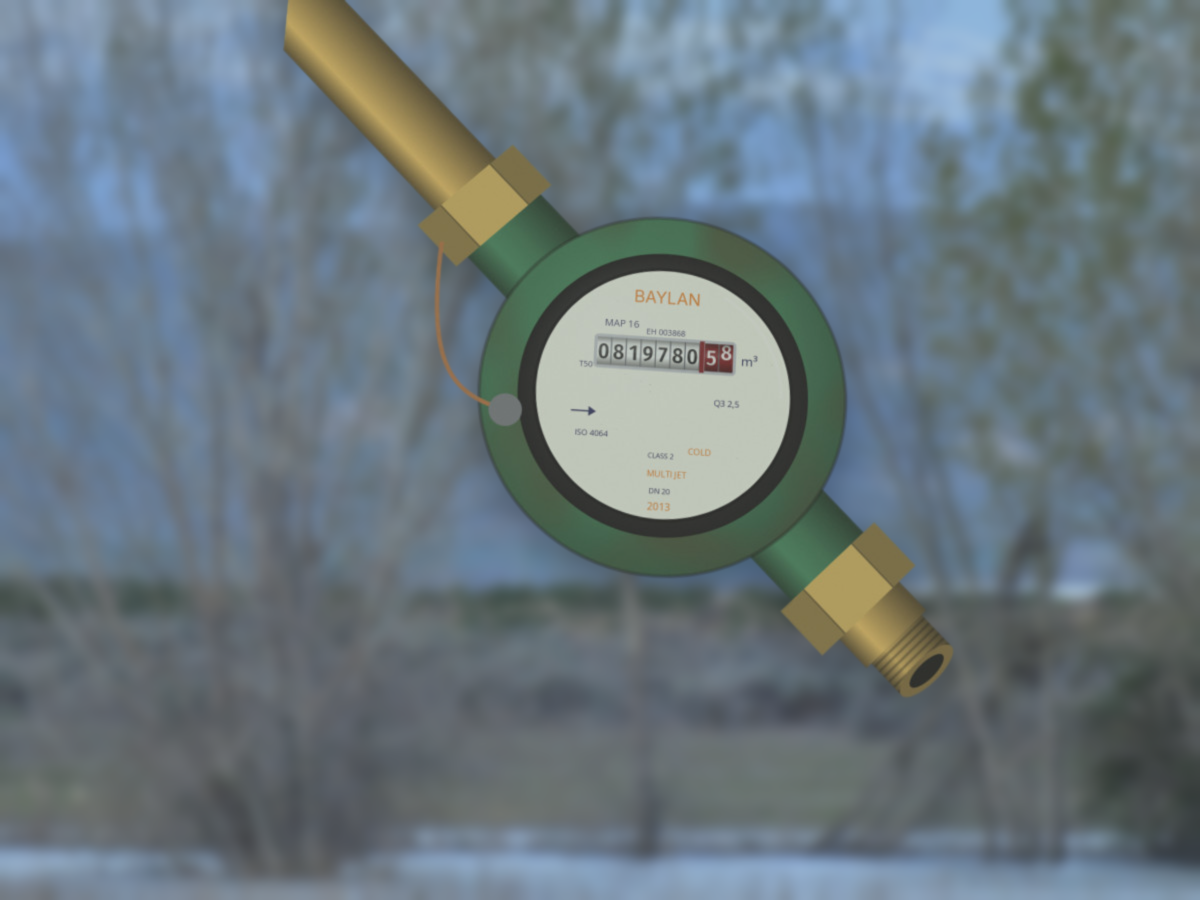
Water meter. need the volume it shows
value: 819780.58 m³
